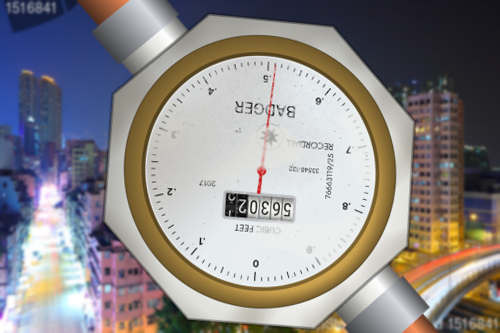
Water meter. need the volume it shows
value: 563021.51 ft³
